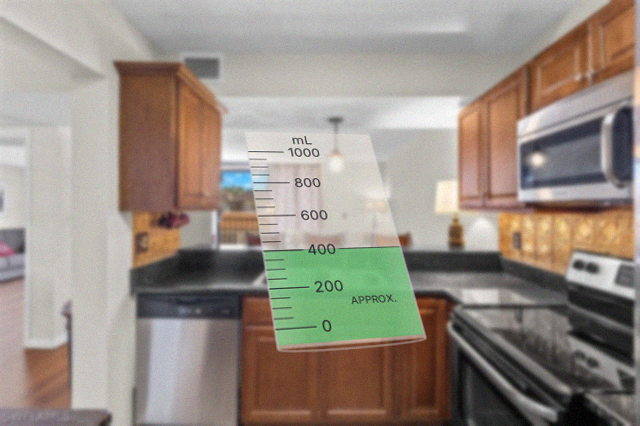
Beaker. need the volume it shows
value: 400 mL
